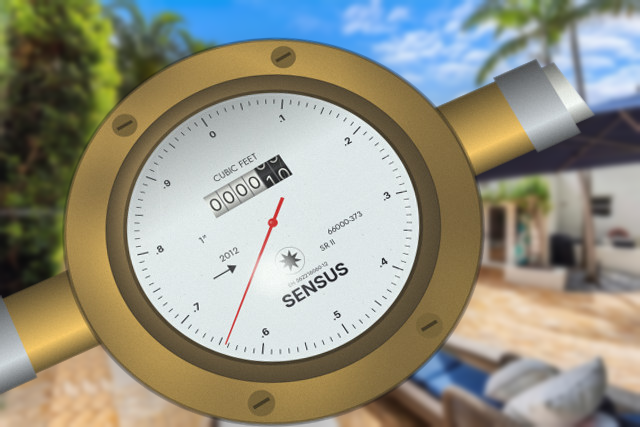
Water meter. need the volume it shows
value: 9.64 ft³
